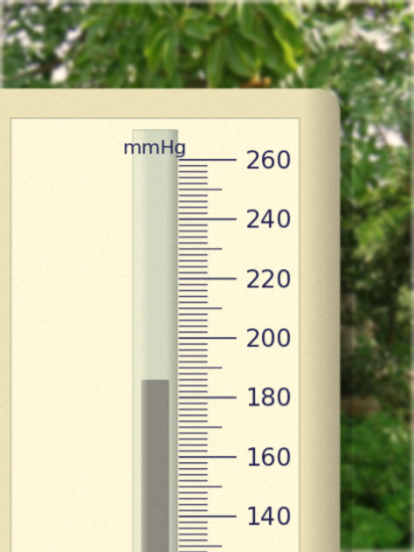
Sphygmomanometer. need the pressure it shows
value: 186 mmHg
